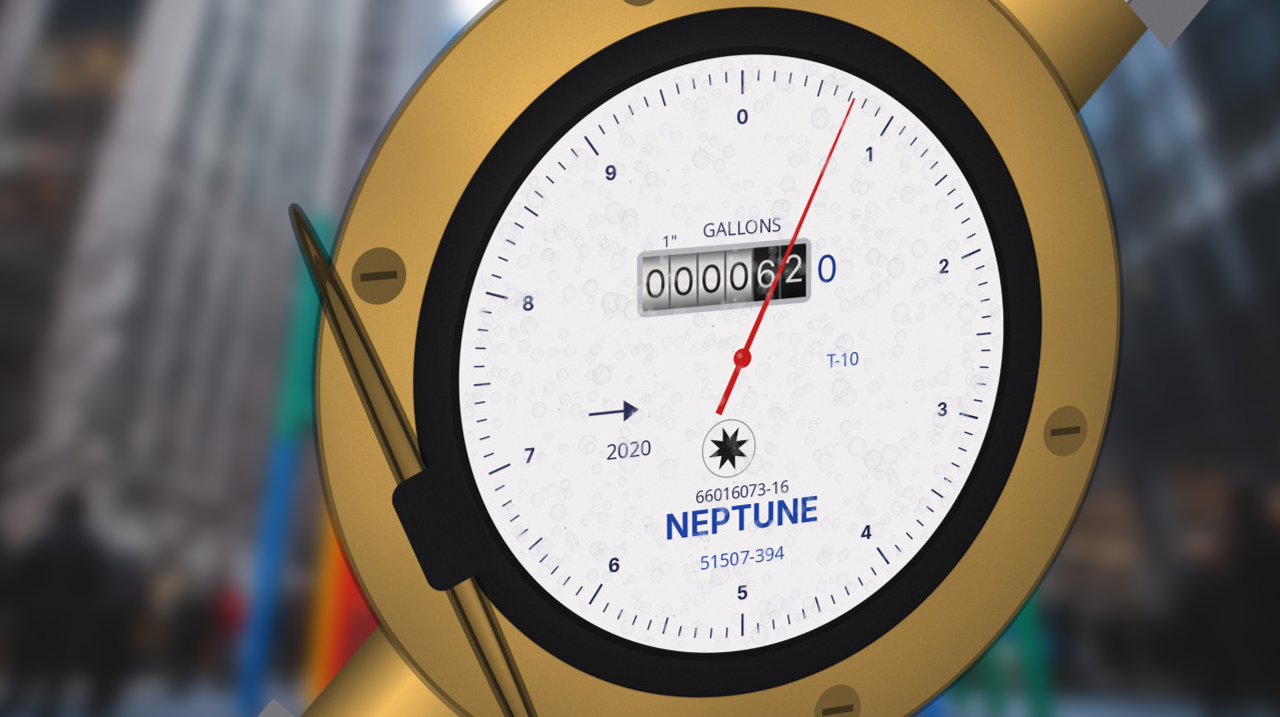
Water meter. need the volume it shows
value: 620.7 gal
